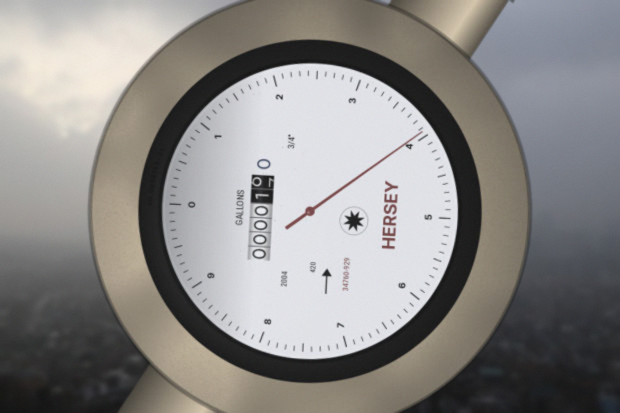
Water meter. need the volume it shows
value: 163.9 gal
